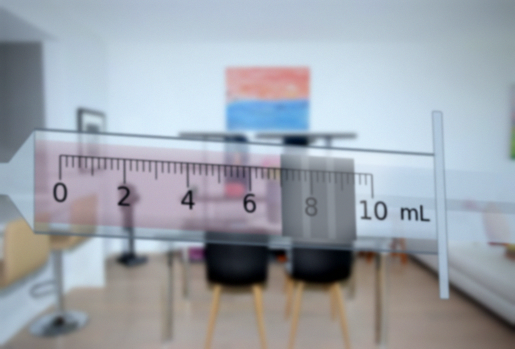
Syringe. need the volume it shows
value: 7 mL
